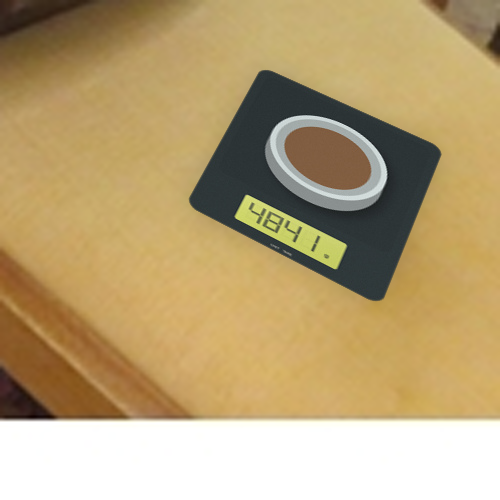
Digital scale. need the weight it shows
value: 4841 g
